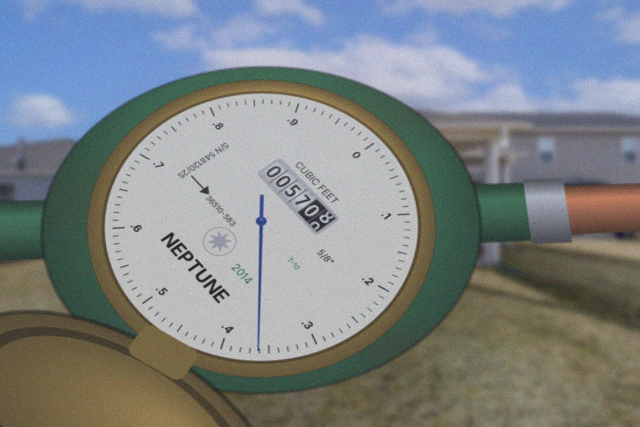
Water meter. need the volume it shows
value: 5708.36 ft³
